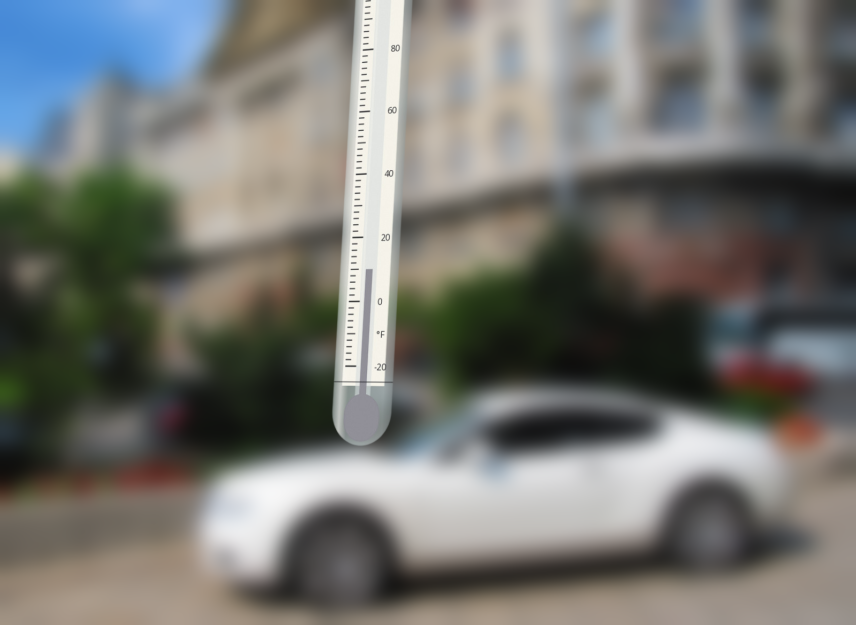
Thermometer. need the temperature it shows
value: 10 °F
